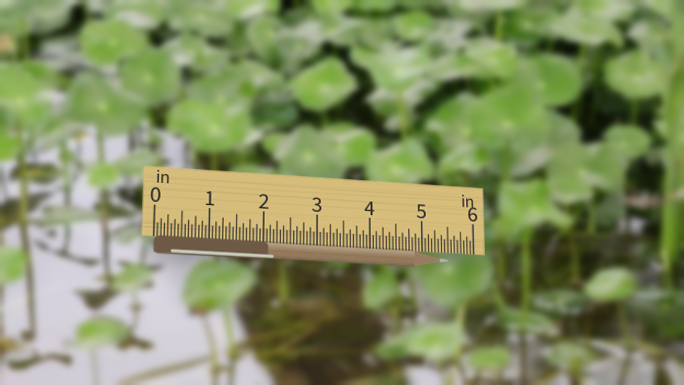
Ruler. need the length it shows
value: 5.5 in
